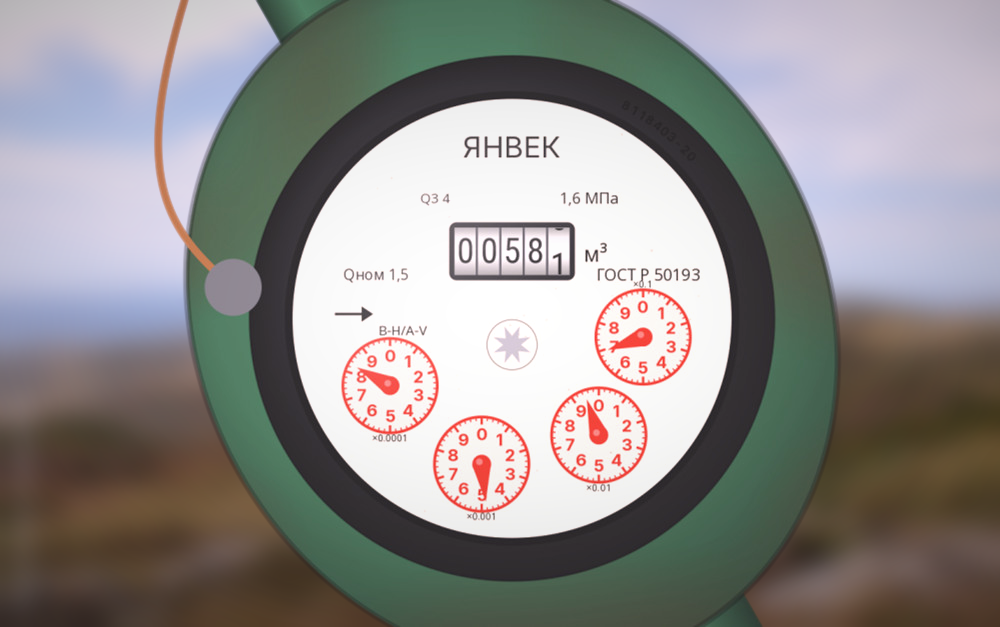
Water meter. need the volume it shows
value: 580.6948 m³
